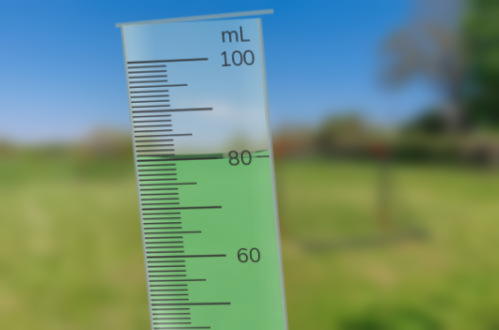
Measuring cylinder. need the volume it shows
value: 80 mL
